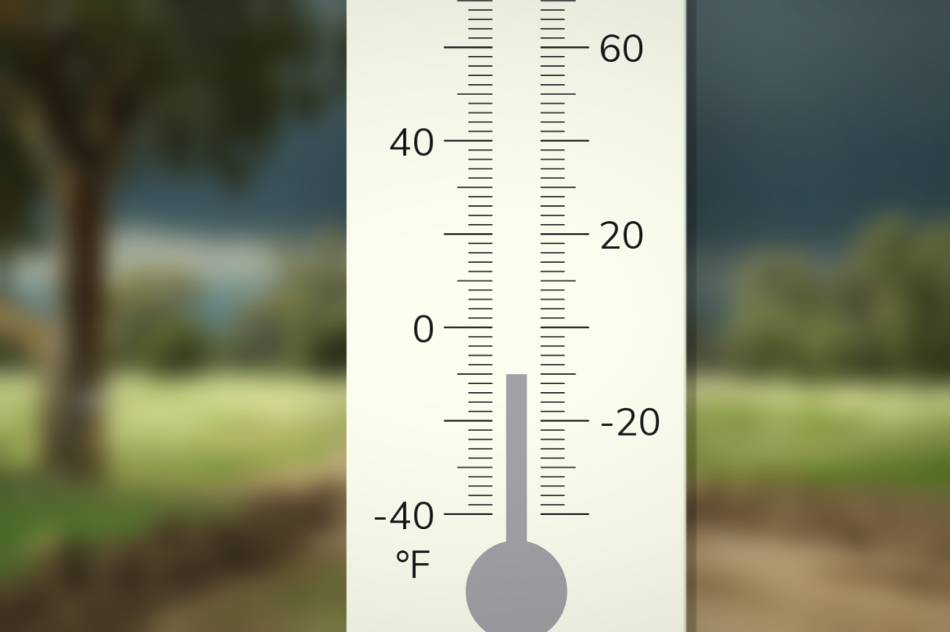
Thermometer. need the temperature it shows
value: -10 °F
